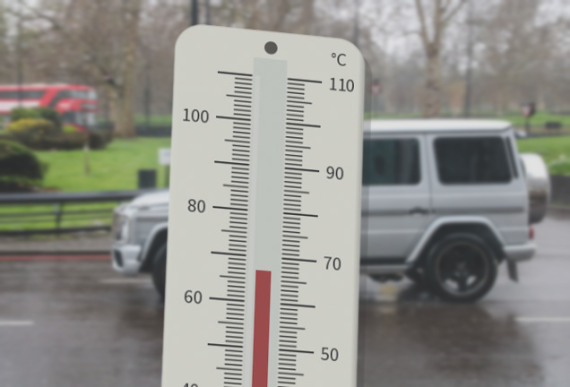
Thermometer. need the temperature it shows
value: 67 °C
